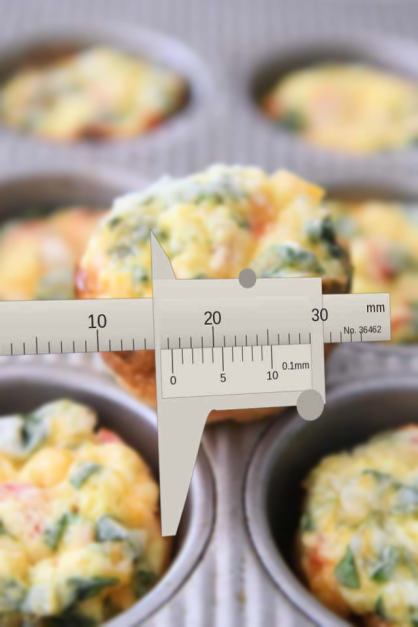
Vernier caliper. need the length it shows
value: 16.3 mm
